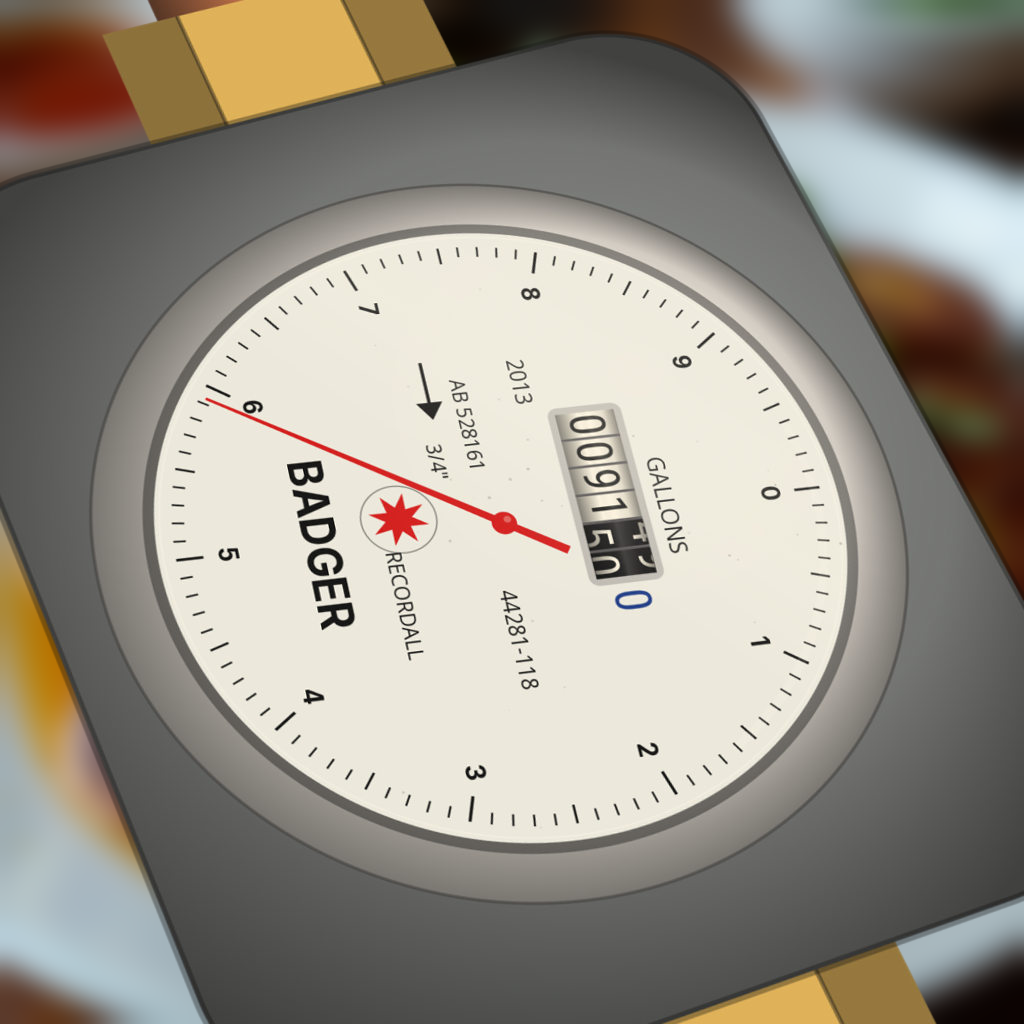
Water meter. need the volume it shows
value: 91495.9 gal
